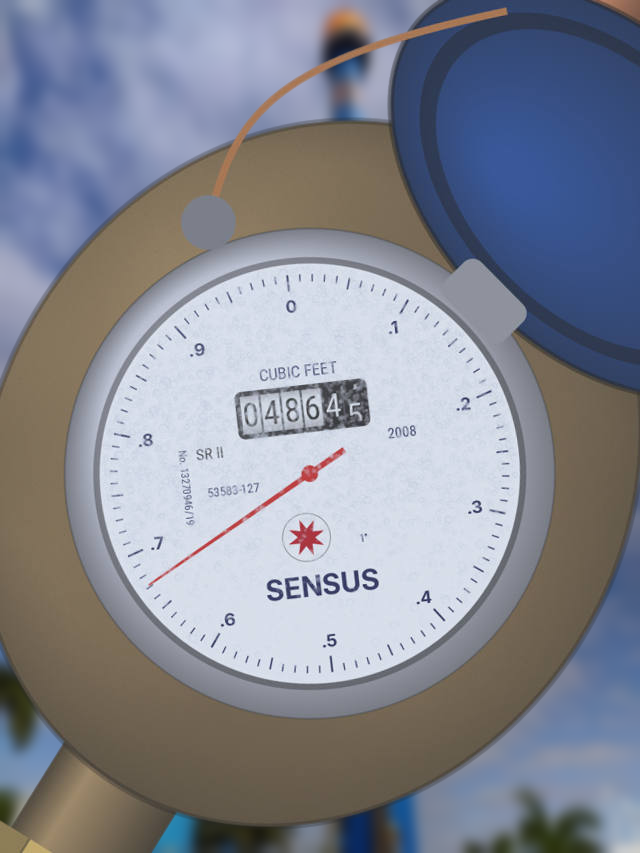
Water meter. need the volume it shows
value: 48644.67 ft³
